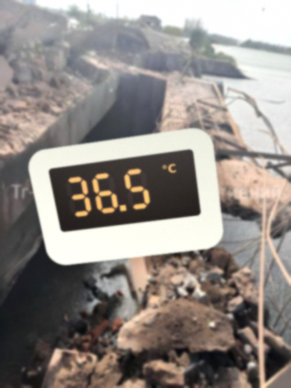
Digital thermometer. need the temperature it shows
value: 36.5 °C
